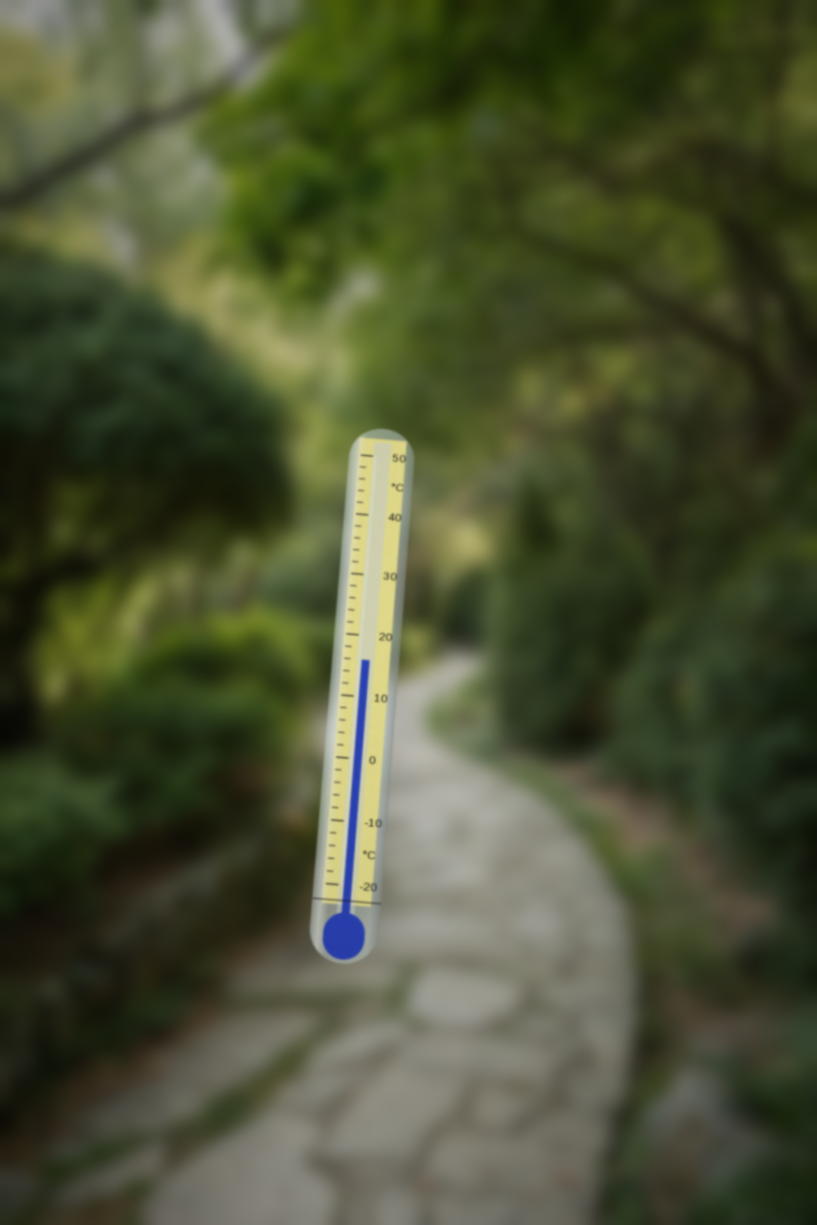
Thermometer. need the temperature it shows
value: 16 °C
